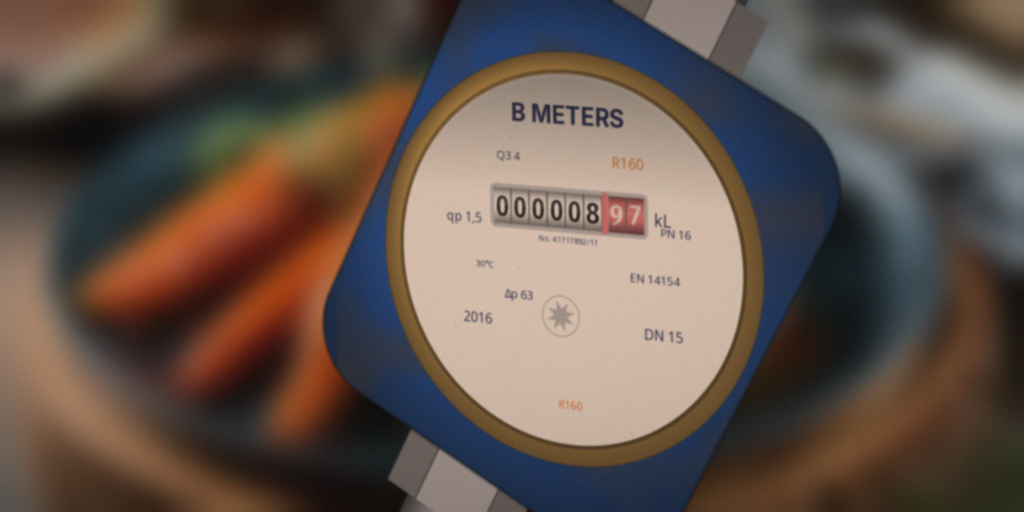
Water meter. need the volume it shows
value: 8.97 kL
